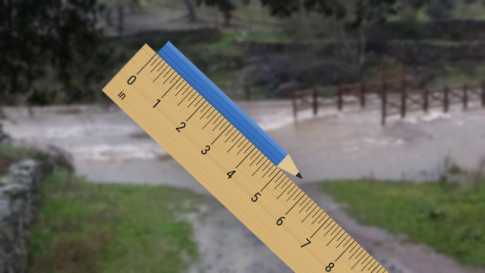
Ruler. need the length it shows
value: 5.625 in
